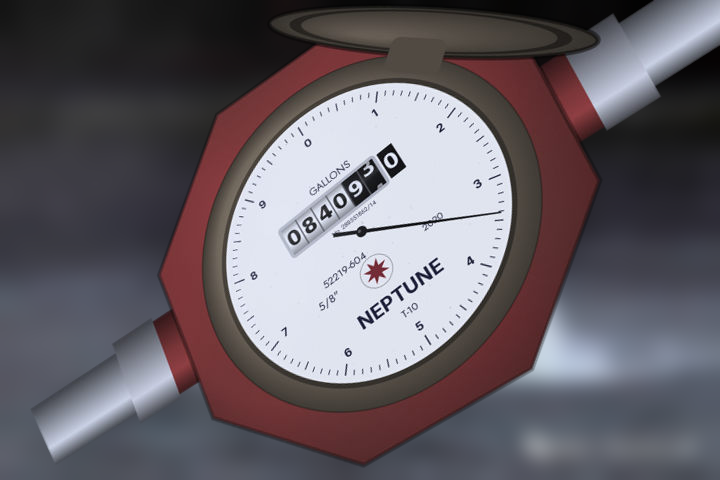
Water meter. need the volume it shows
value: 840933.4 gal
